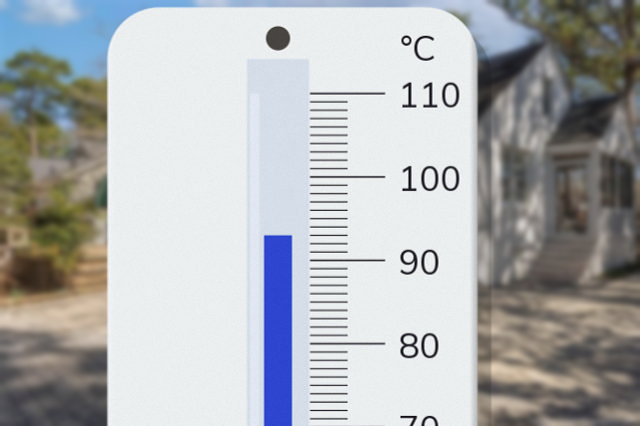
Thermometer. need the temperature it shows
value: 93 °C
